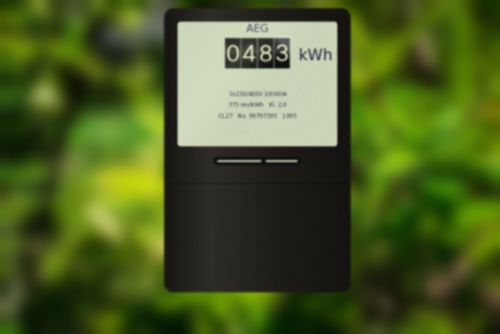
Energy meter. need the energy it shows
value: 483 kWh
